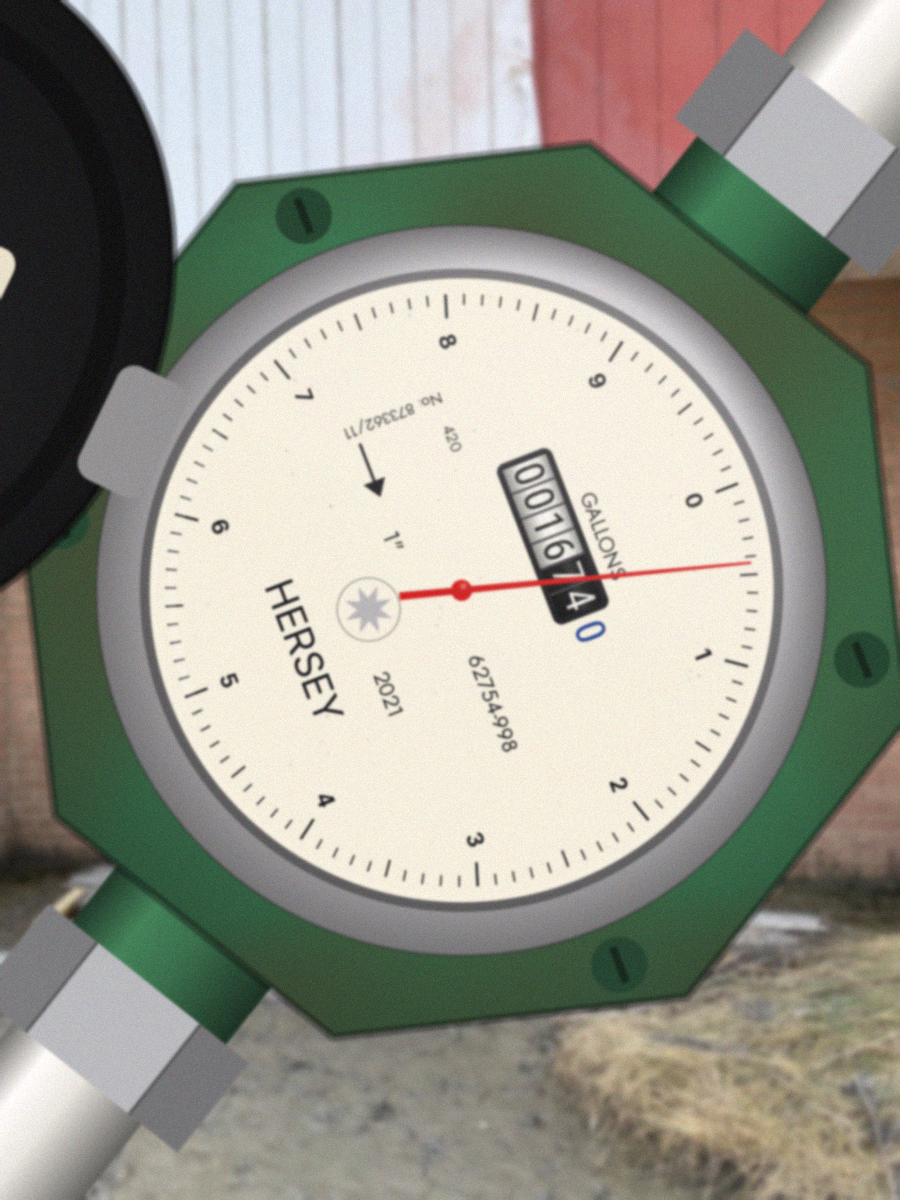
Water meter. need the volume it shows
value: 16740.4 gal
